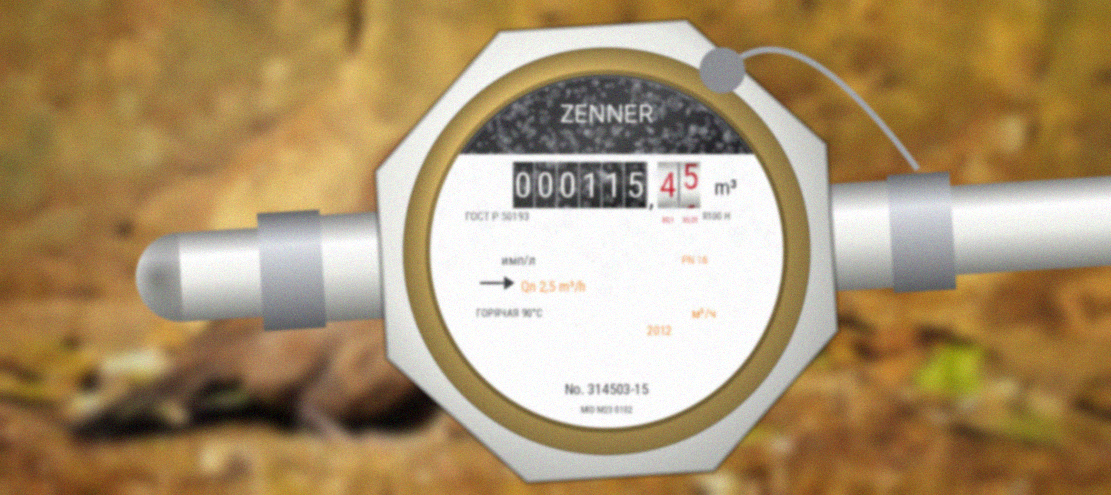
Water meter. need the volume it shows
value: 115.45 m³
